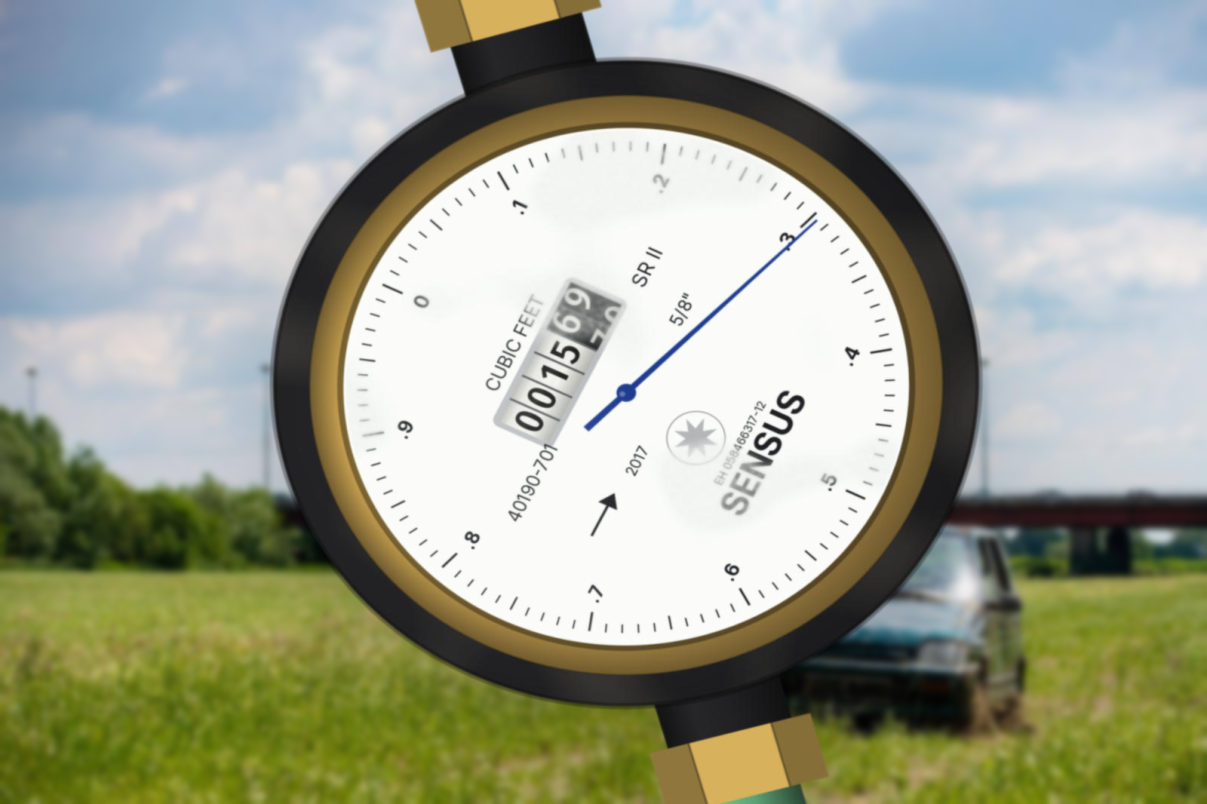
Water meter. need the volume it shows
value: 1569.30 ft³
